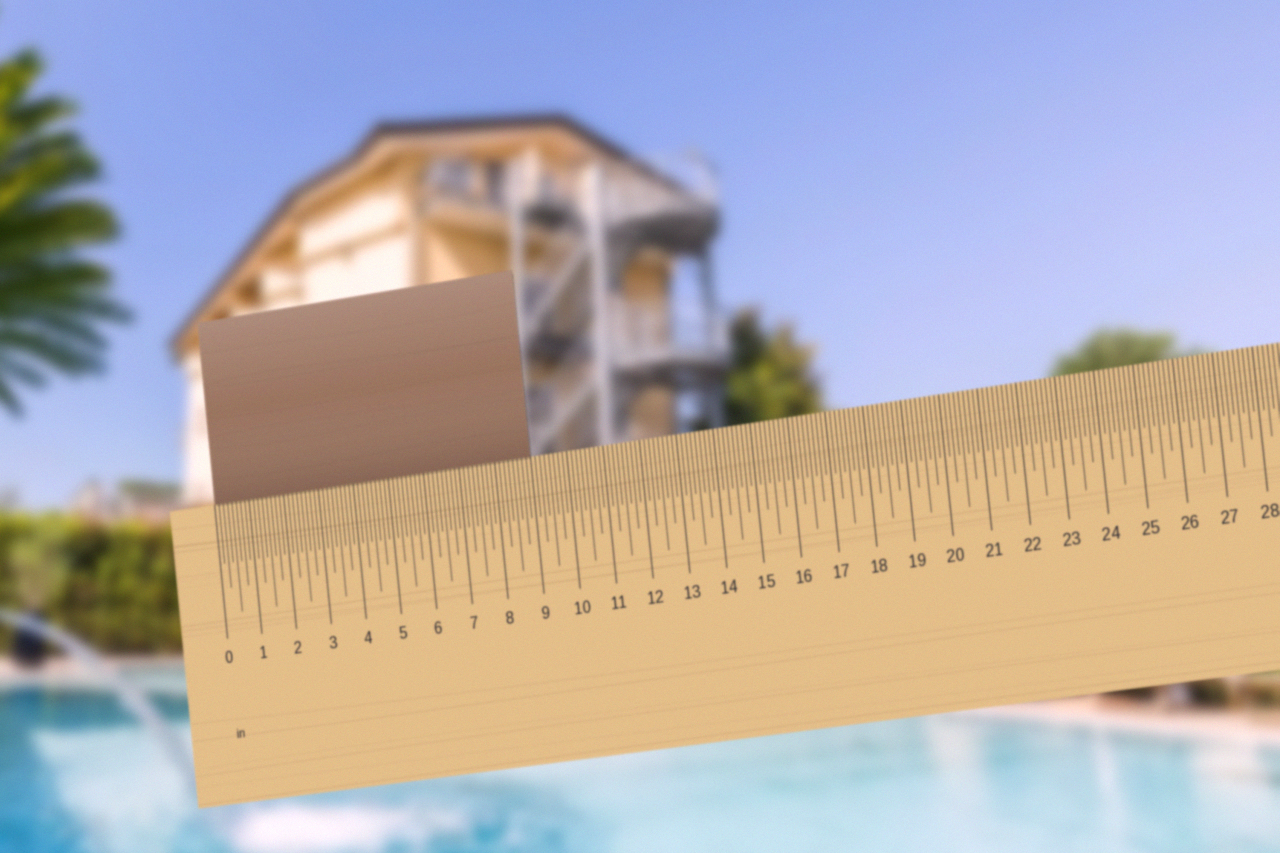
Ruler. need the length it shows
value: 9 in
